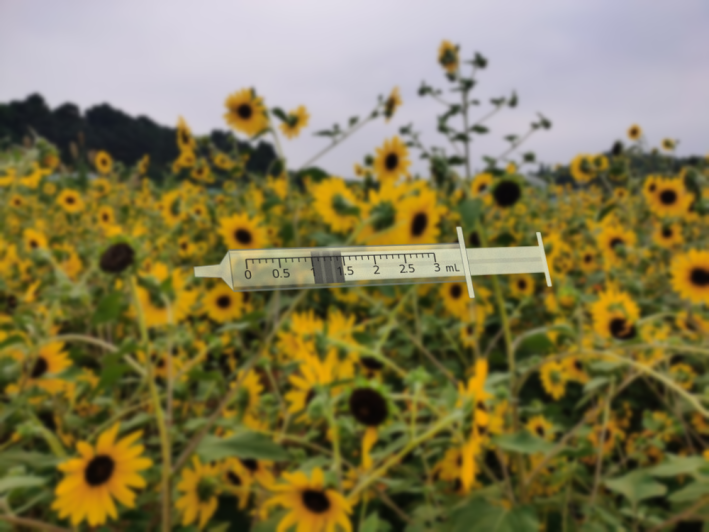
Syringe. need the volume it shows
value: 1 mL
